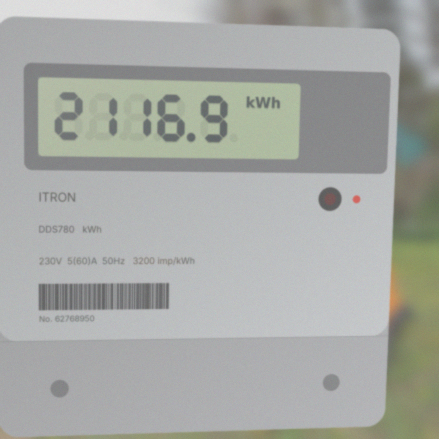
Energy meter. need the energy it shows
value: 2116.9 kWh
